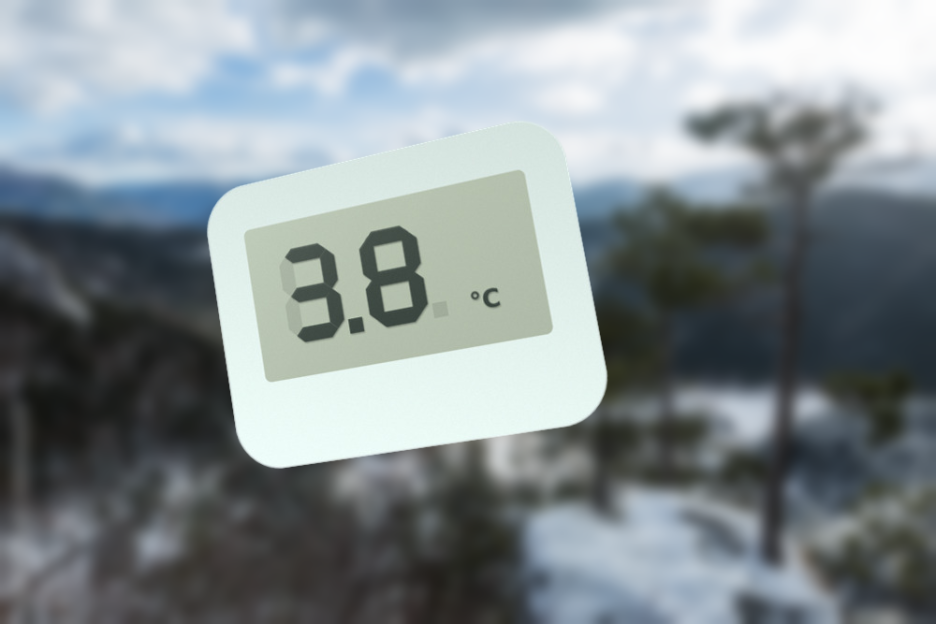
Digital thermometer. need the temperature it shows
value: 3.8 °C
